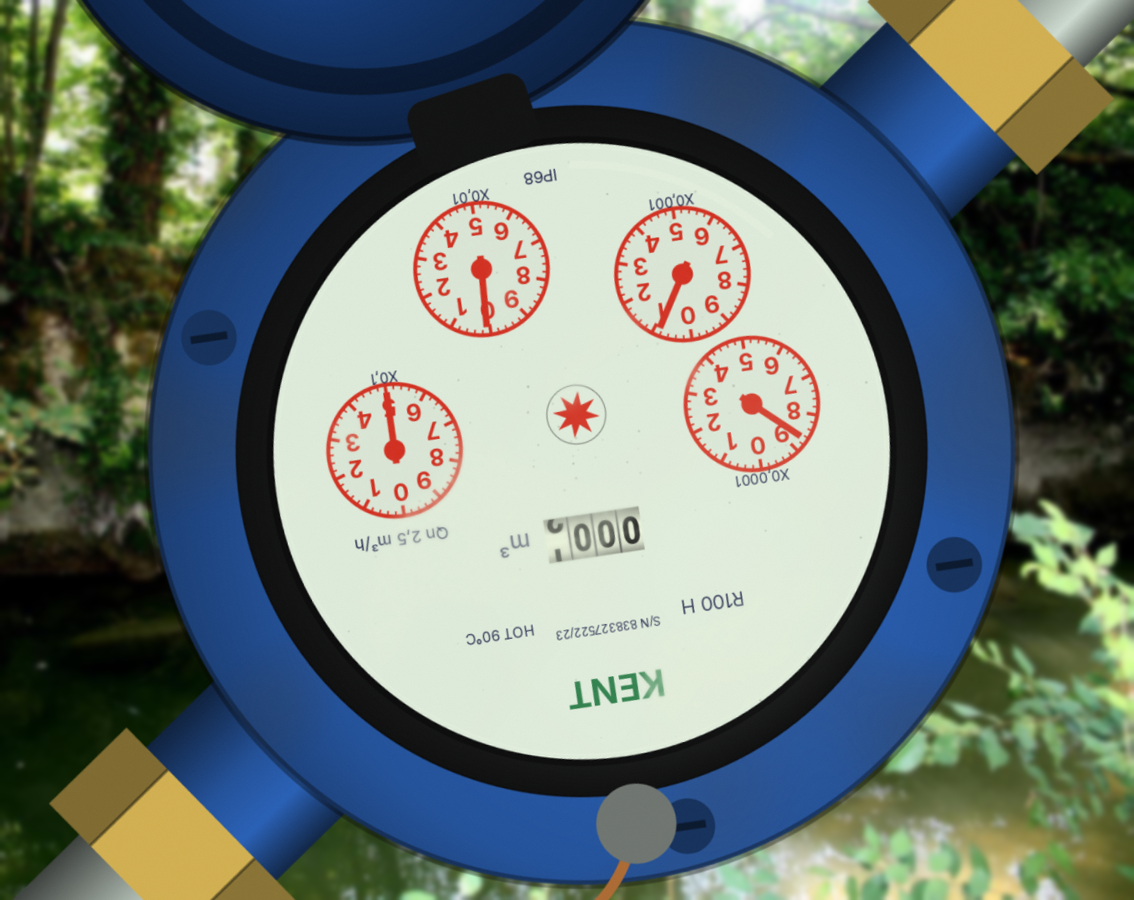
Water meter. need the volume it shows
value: 1.5008 m³
